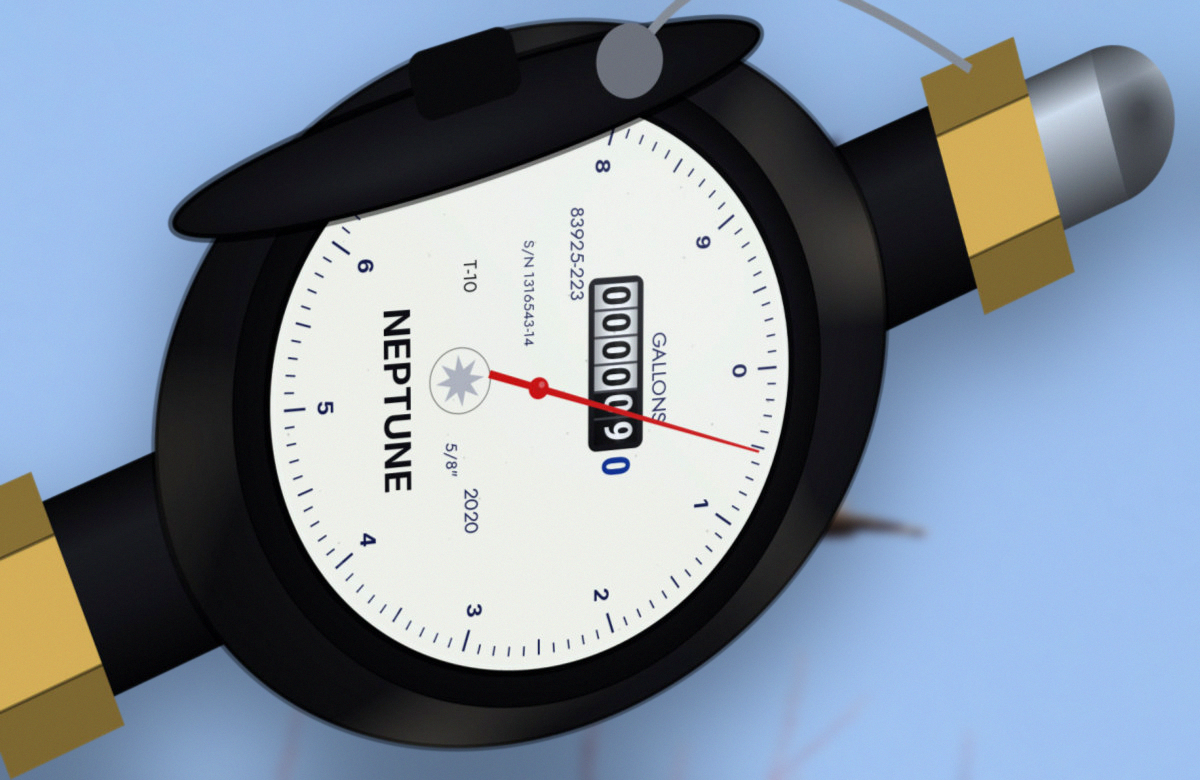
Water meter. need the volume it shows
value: 90.5 gal
